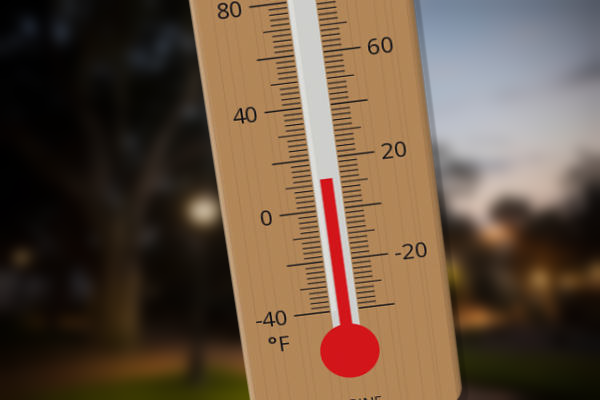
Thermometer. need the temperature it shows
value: 12 °F
